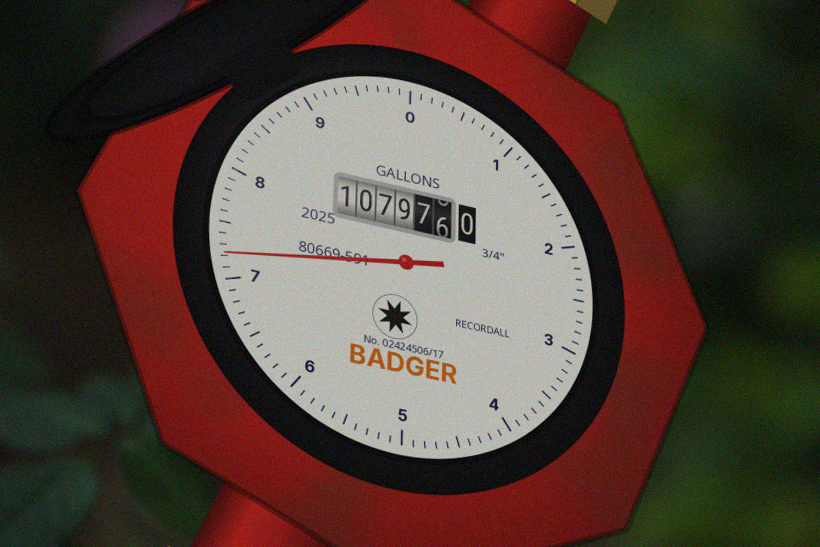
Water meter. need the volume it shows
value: 1079757.2 gal
